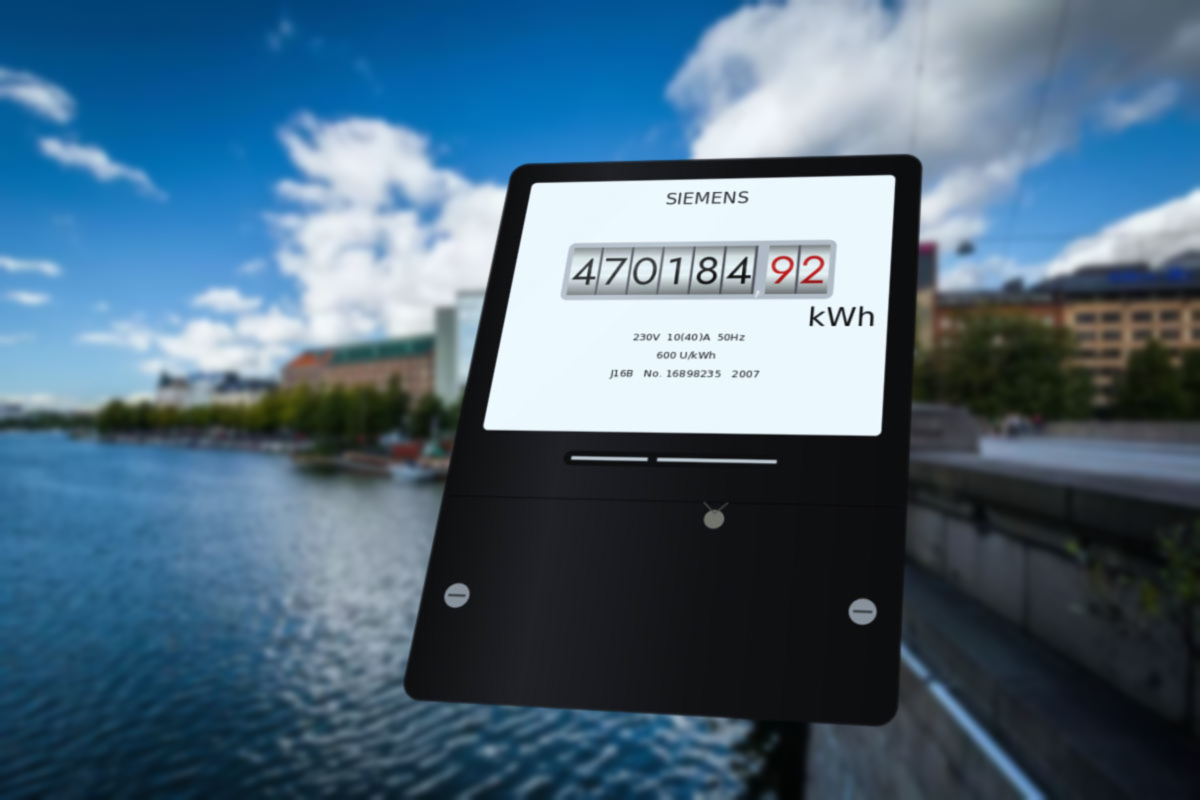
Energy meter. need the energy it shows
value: 470184.92 kWh
